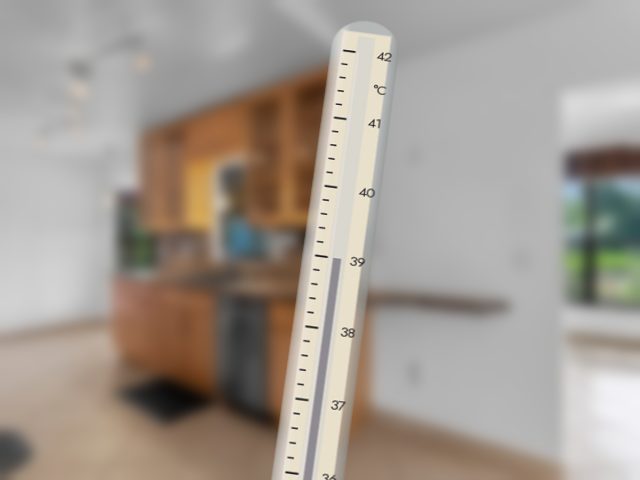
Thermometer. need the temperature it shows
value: 39 °C
